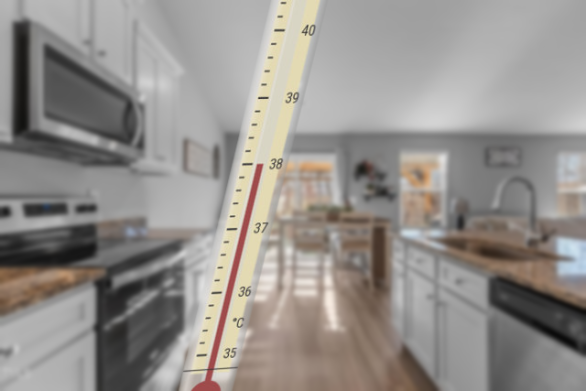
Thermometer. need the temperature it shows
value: 38 °C
